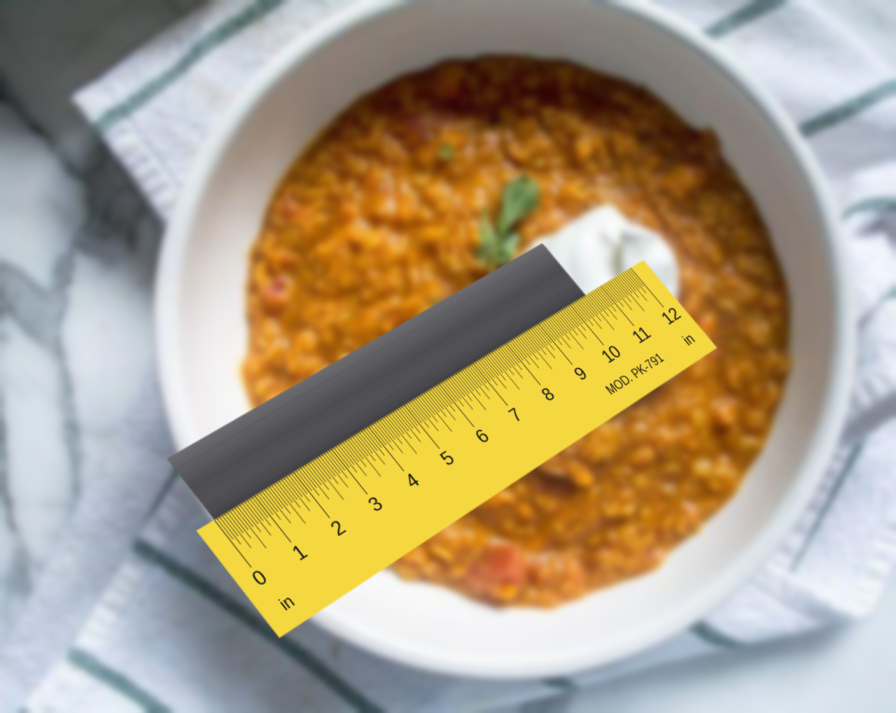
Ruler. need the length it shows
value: 10.5 in
